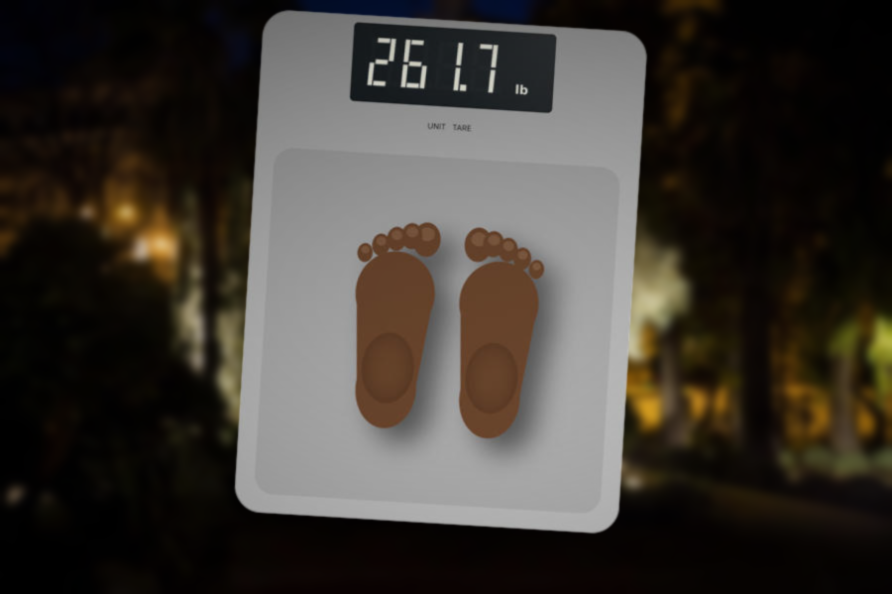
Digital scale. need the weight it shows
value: 261.7 lb
